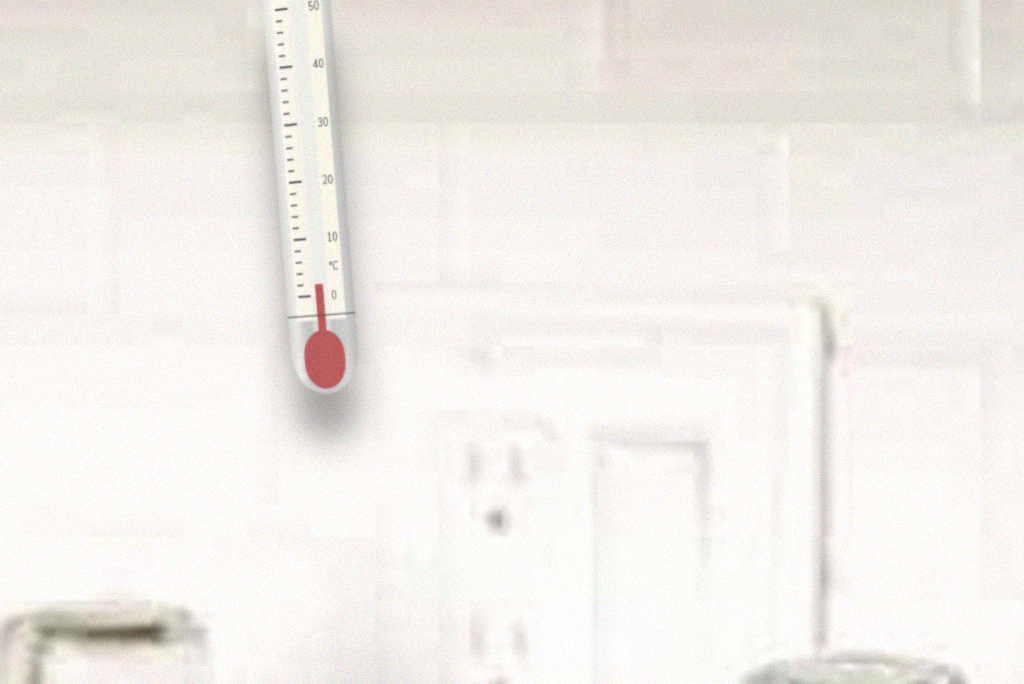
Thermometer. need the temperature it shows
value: 2 °C
